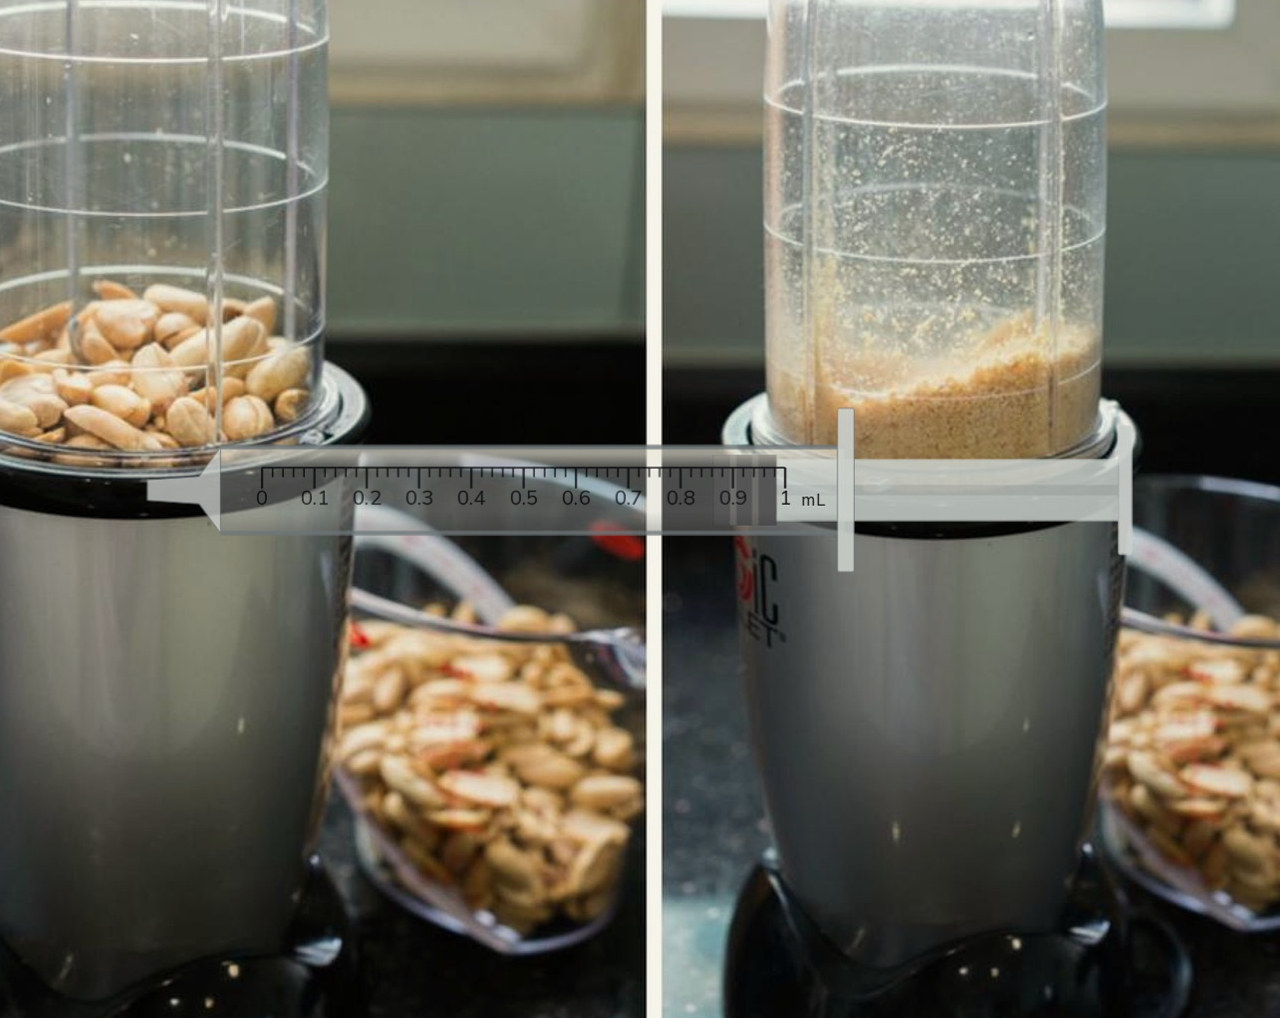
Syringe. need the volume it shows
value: 0.86 mL
